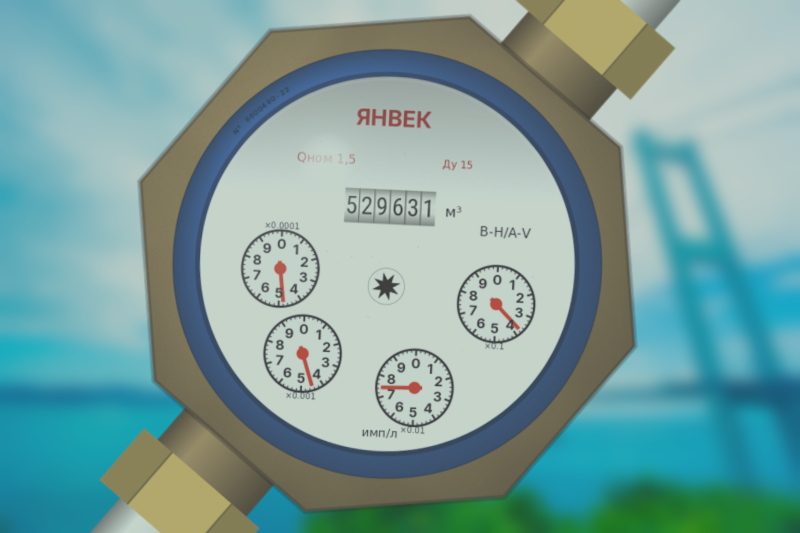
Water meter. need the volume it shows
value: 529631.3744 m³
